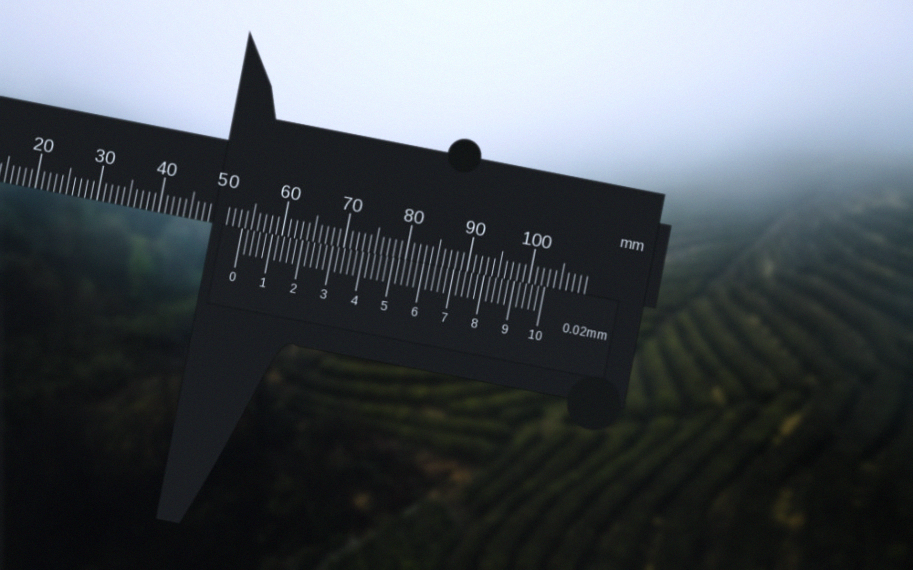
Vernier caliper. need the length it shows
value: 53.6 mm
